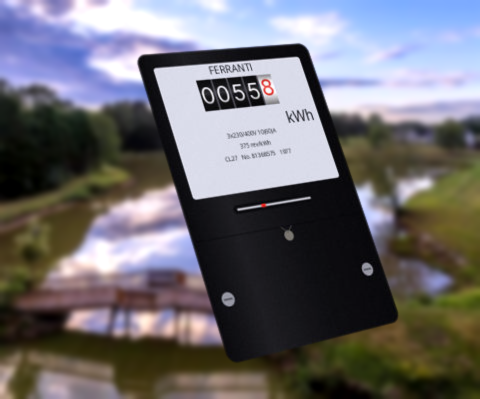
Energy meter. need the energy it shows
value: 55.8 kWh
